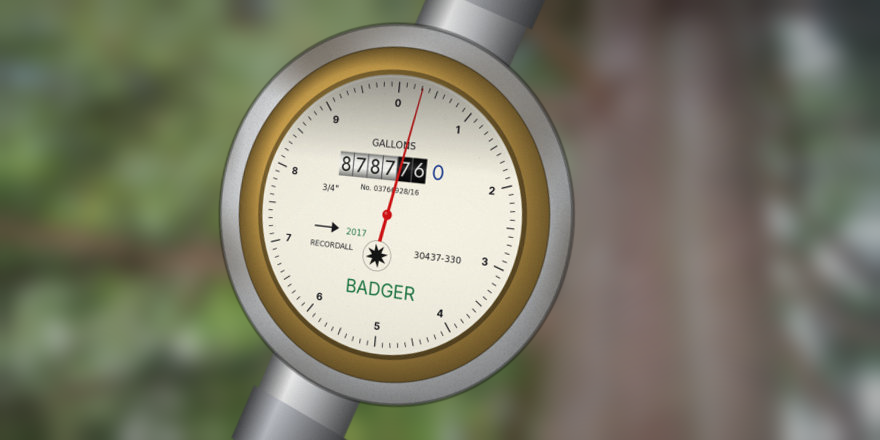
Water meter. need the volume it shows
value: 8787760.3 gal
